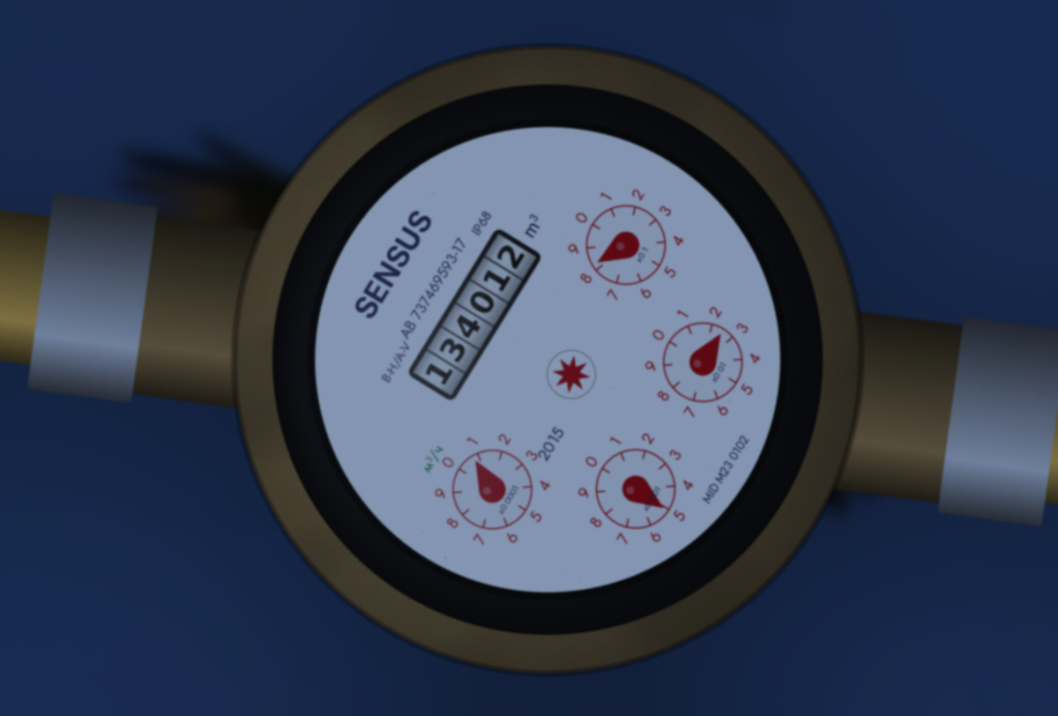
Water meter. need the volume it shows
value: 134012.8250 m³
